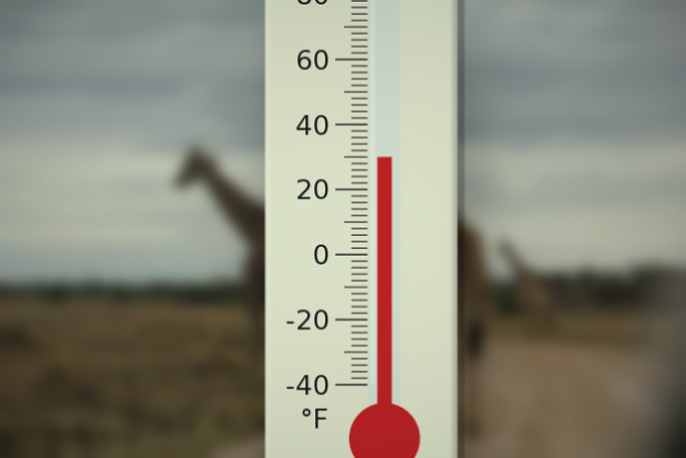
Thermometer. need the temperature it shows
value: 30 °F
